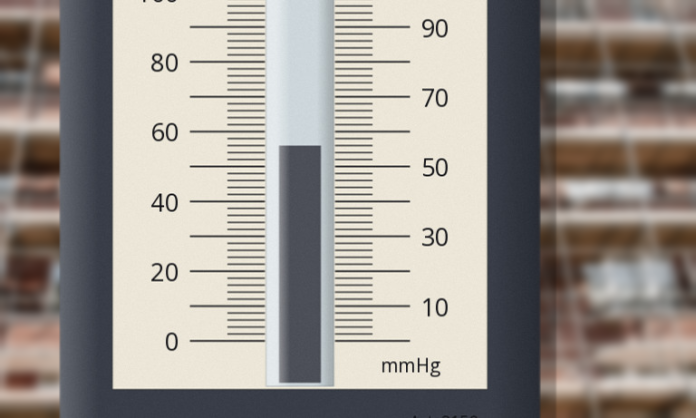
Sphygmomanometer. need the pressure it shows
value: 56 mmHg
